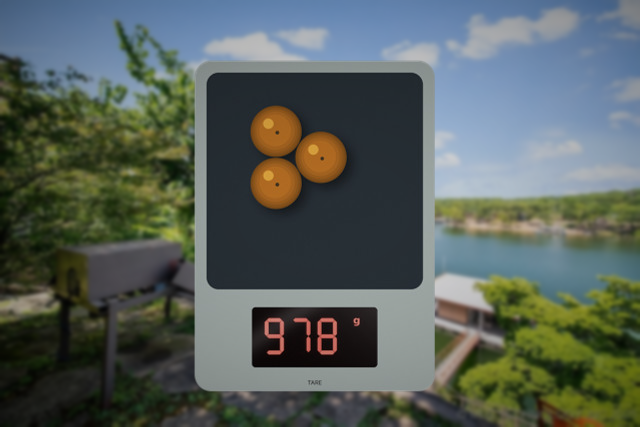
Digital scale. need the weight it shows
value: 978 g
